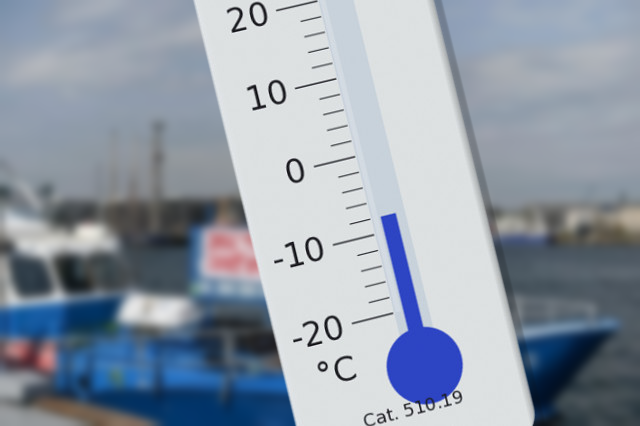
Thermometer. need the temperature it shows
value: -8 °C
